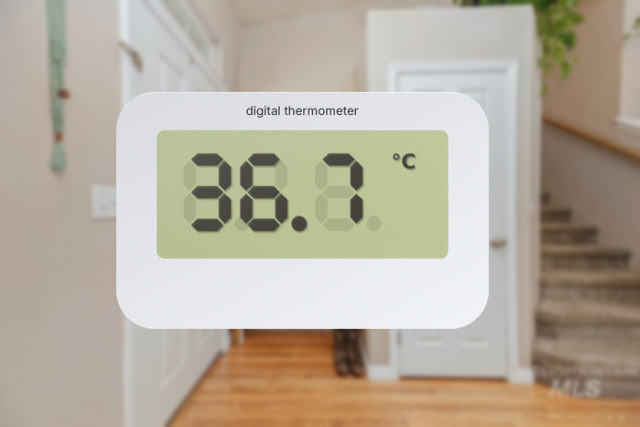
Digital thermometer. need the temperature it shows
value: 36.7 °C
